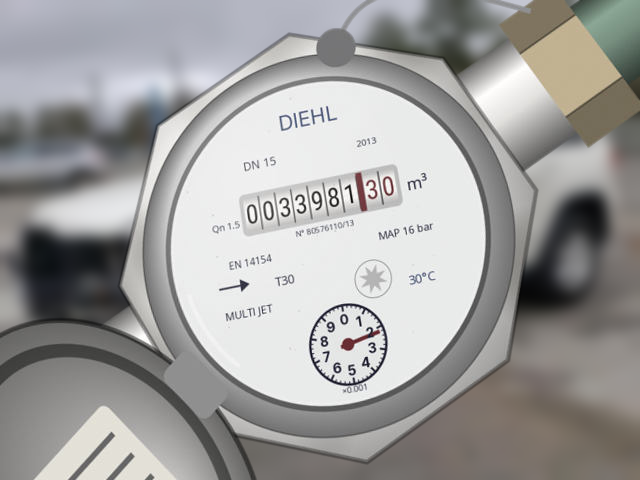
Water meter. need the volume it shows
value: 33981.302 m³
